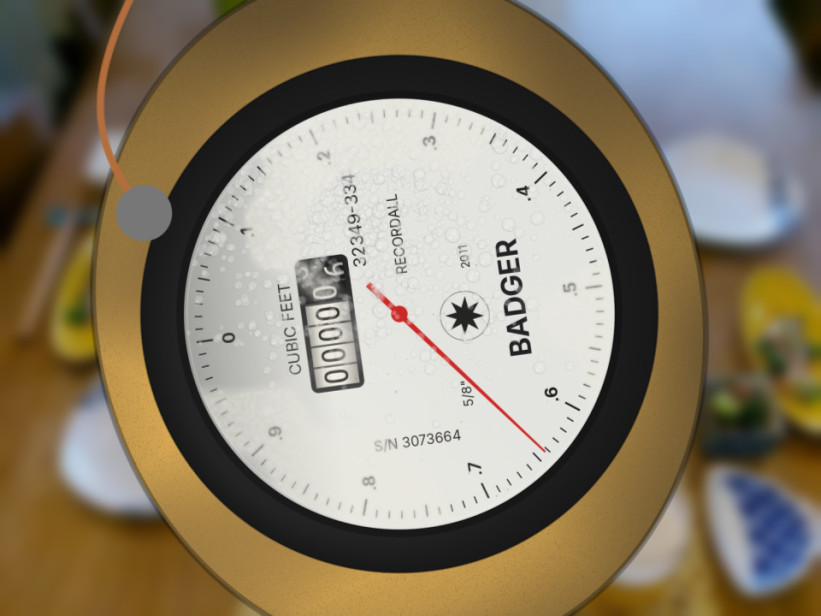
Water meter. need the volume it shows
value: 5.64 ft³
